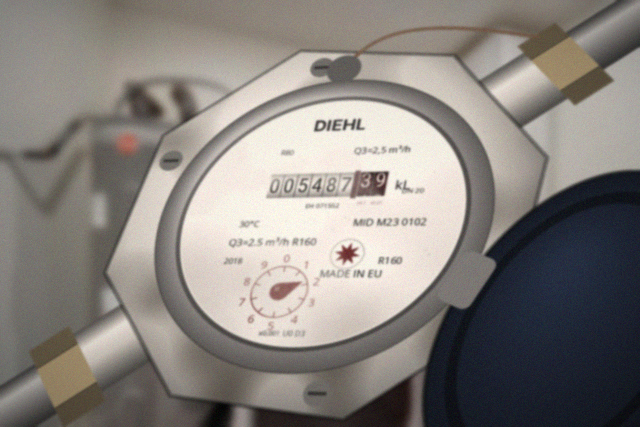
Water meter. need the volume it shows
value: 5487.391 kL
